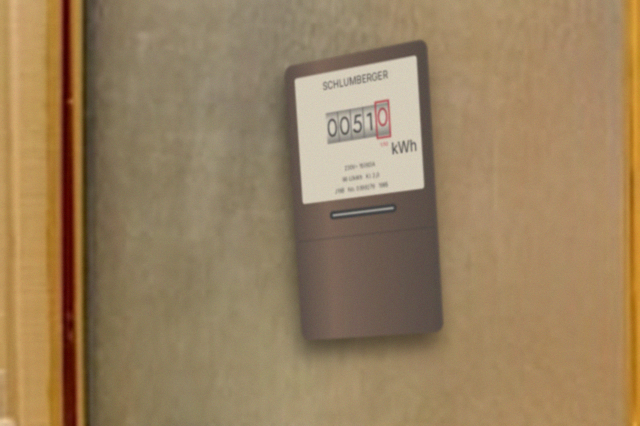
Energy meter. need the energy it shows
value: 51.0 kWh
